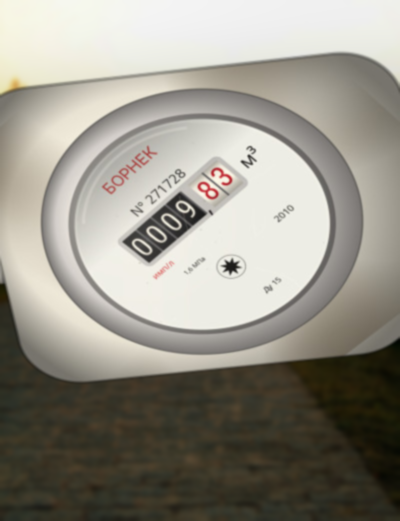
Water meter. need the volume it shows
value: 9.83 m³
